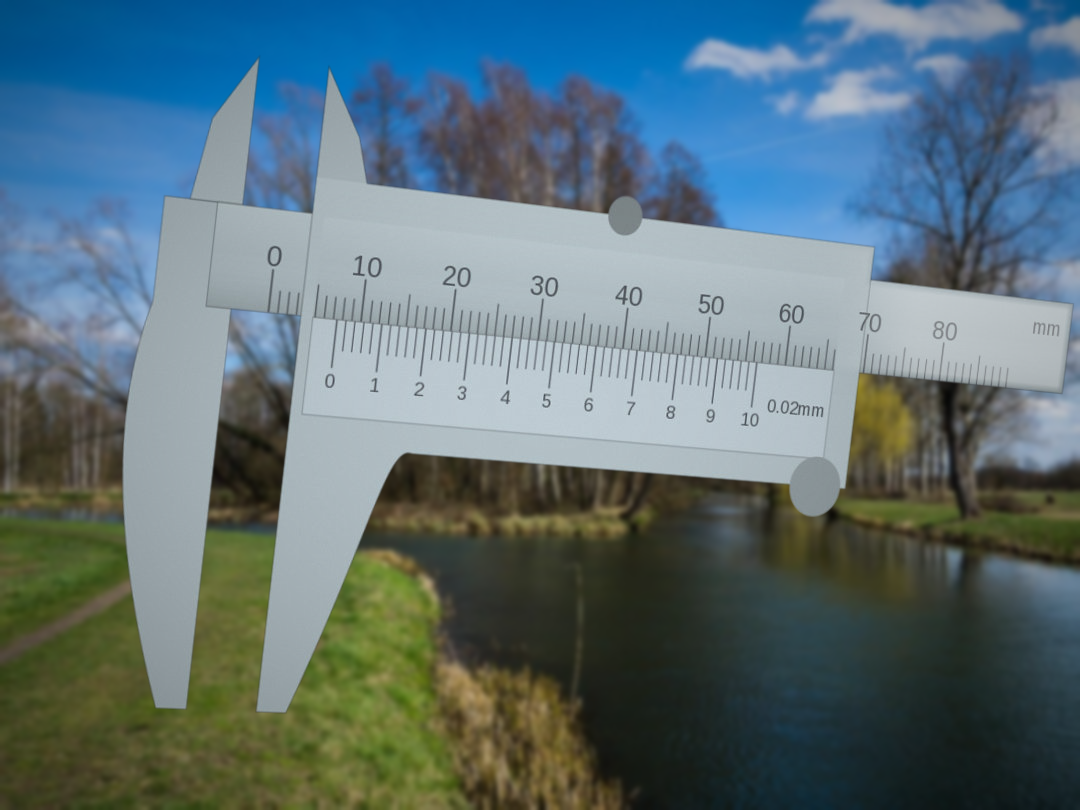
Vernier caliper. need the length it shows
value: 7.4 mm
